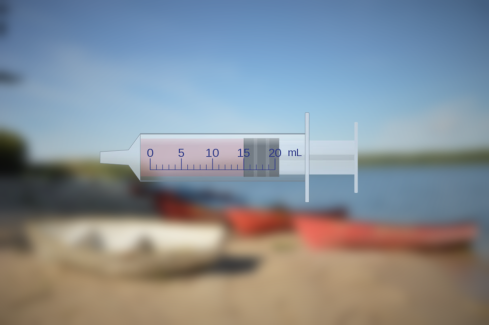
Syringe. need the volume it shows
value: 15 mL
